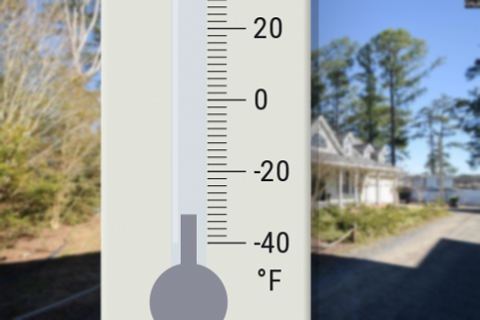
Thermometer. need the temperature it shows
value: -32 °F
